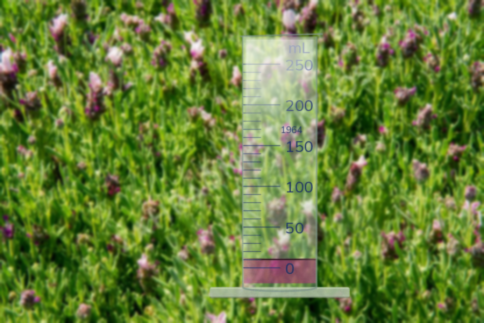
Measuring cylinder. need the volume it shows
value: 10 mL
